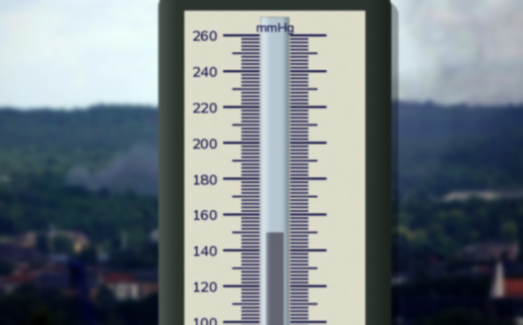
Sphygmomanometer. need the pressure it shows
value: 150 mmHg
